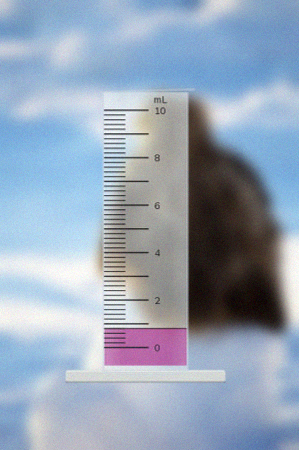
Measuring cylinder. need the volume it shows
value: 0.8 mL
